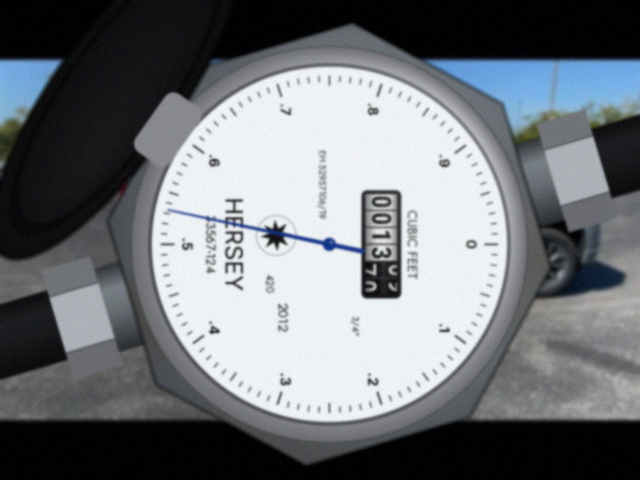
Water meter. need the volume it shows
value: 1369.53 ft³
